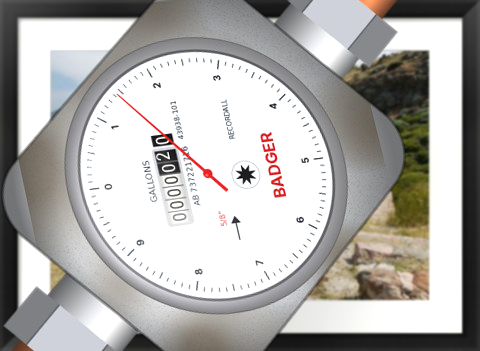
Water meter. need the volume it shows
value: 21.4 gal
